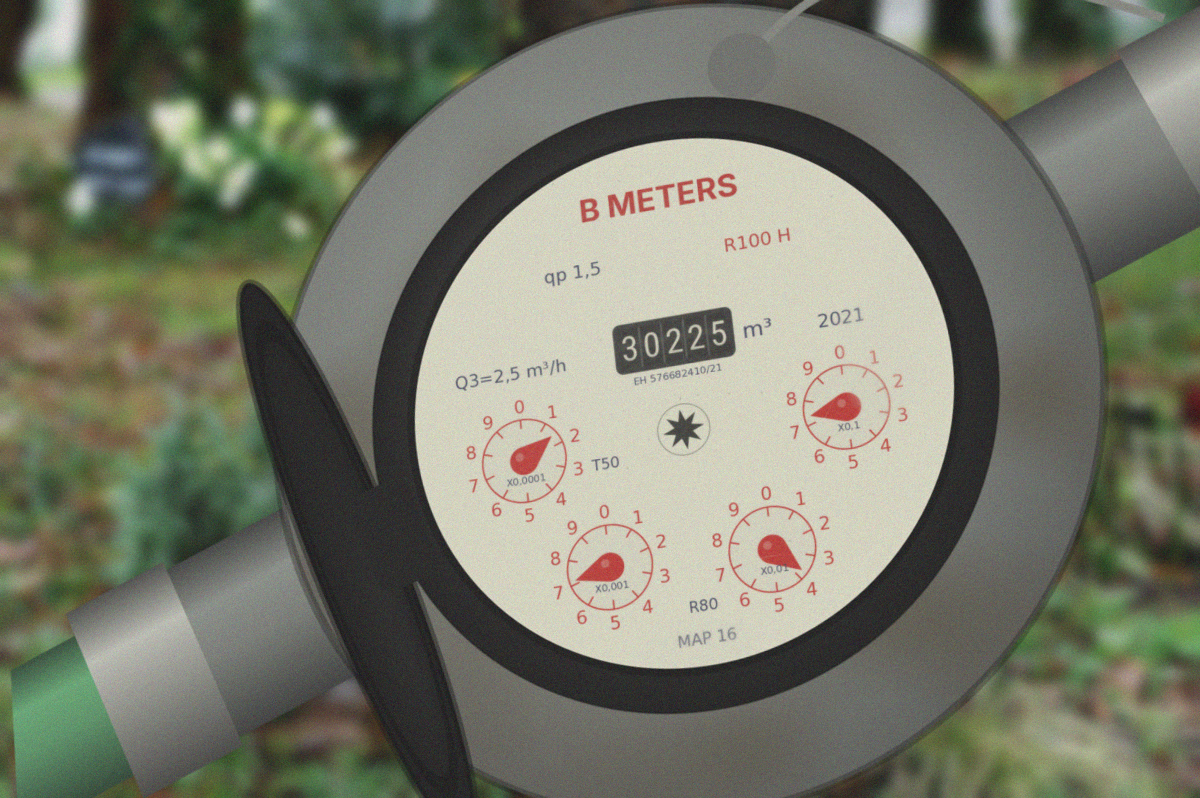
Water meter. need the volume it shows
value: 30225.7371 m³
